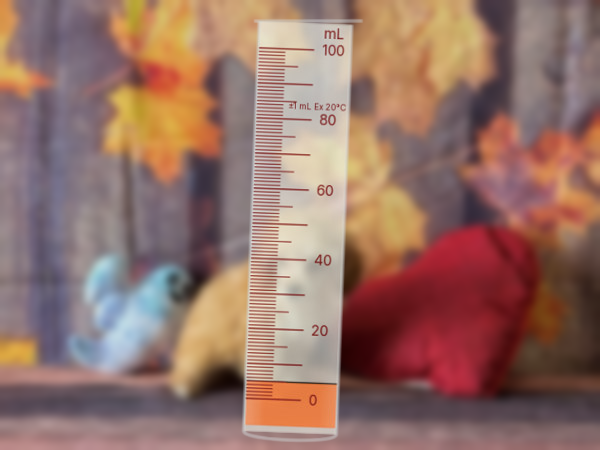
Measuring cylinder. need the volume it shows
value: 5 mL
